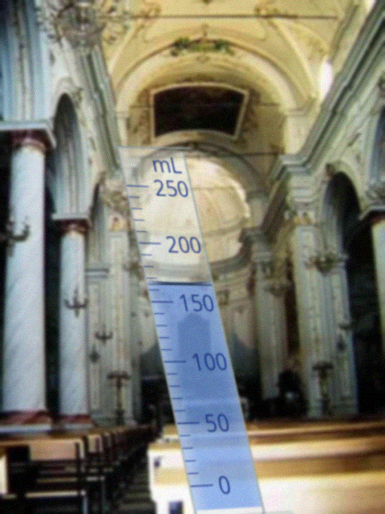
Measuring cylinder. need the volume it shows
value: 165 mL
